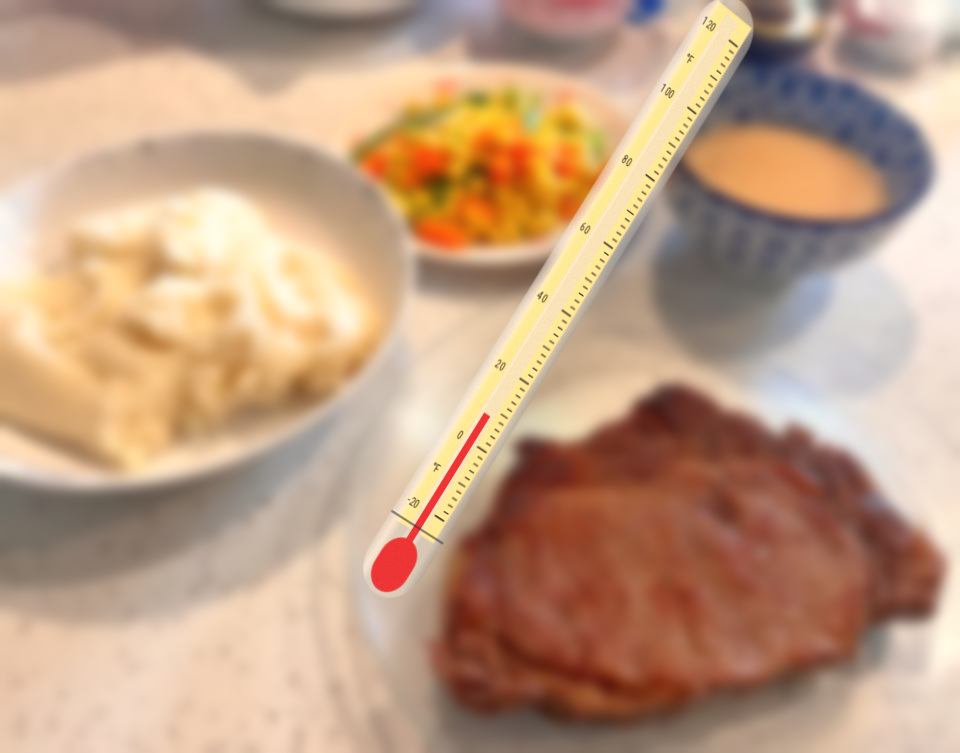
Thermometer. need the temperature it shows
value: 8 °F
